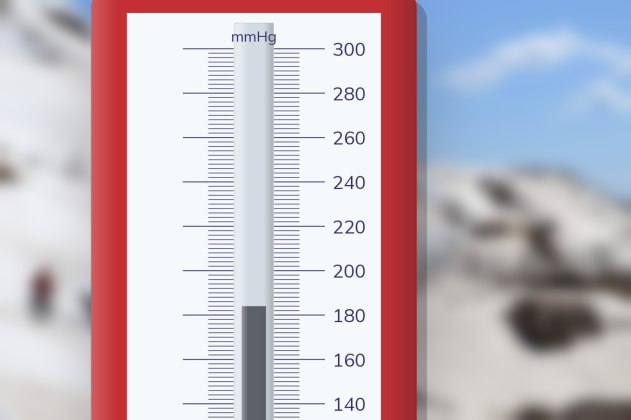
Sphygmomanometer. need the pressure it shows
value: 184 mmHg
